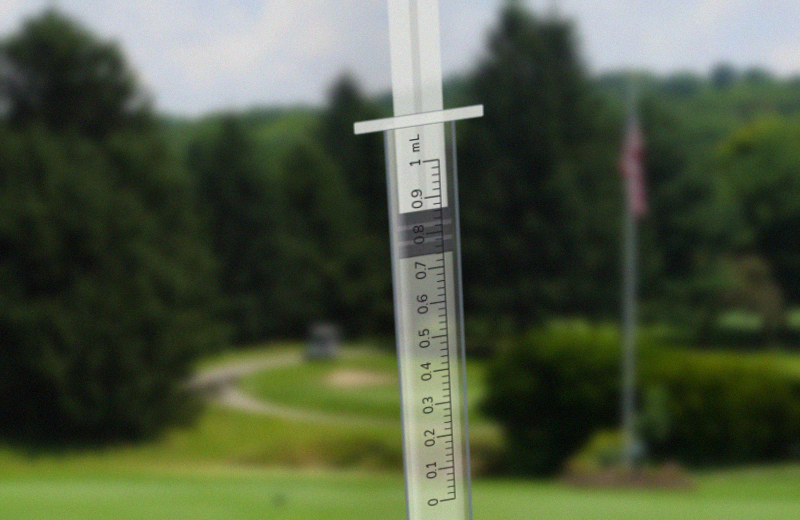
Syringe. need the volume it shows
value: 0.74 mL
